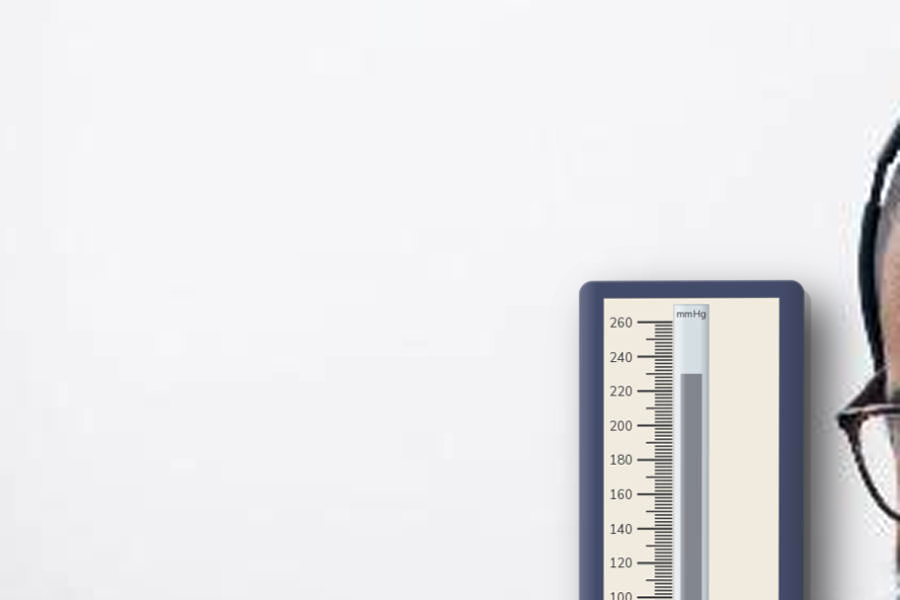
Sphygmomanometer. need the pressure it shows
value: 230 mmHg
